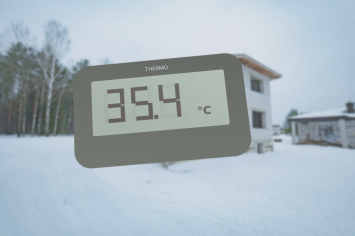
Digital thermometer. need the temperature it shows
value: 35.4 °C
